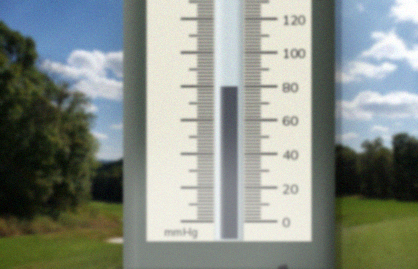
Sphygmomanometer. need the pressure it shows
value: 80 mmHg
